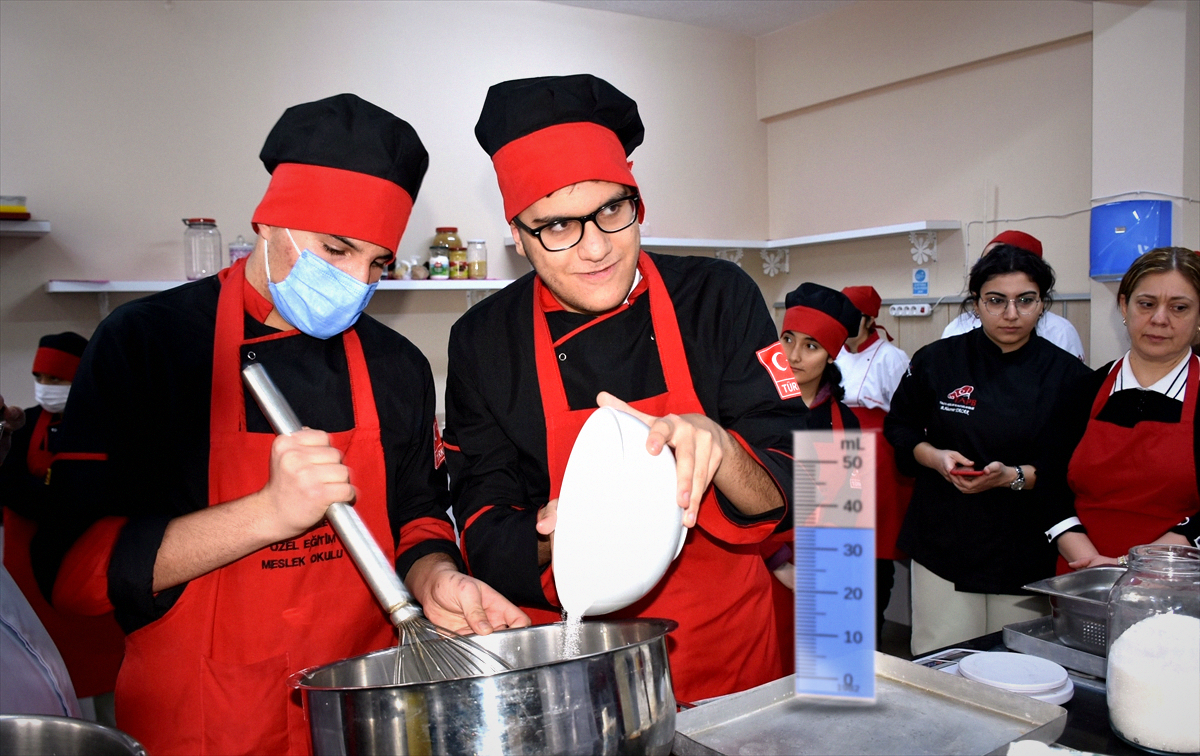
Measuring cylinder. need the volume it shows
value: 35 mL
